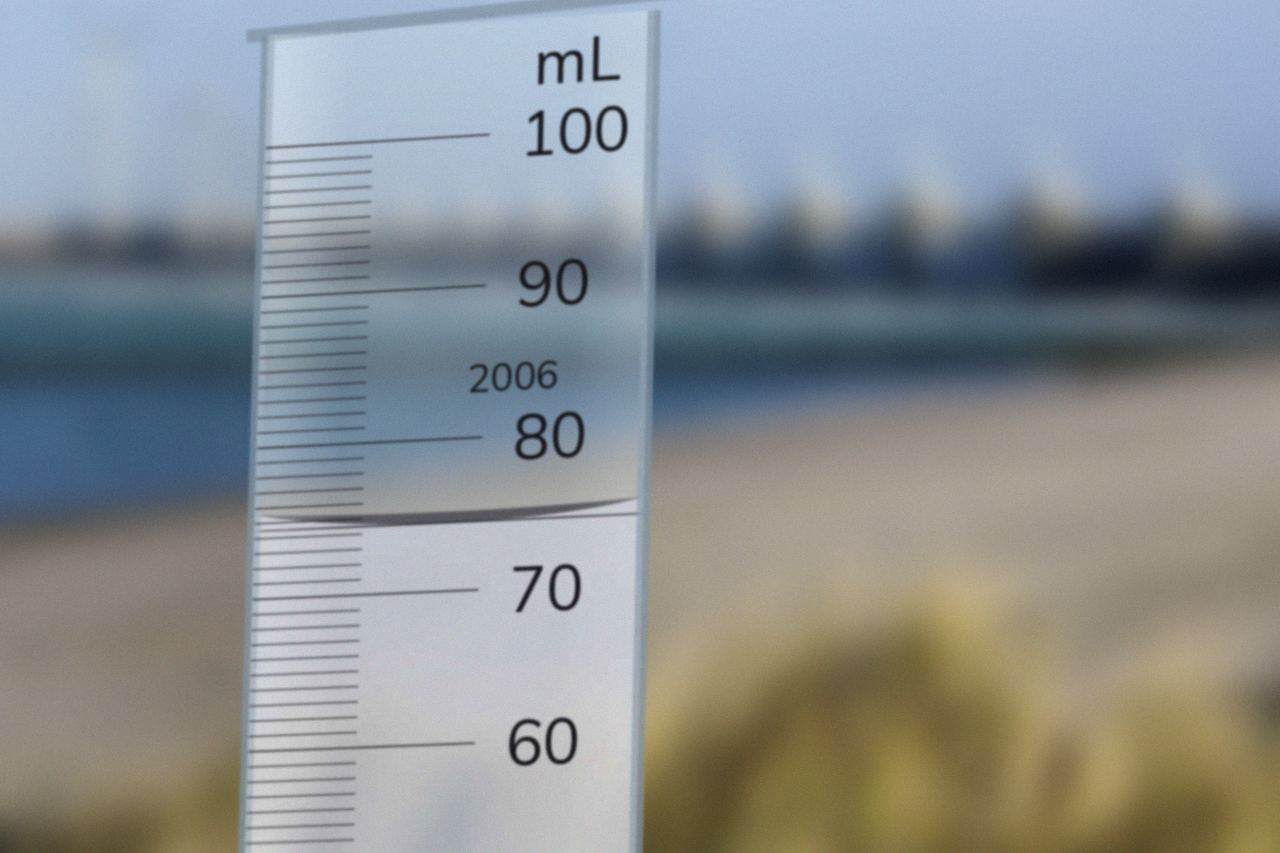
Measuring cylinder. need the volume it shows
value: 74.5 mL
